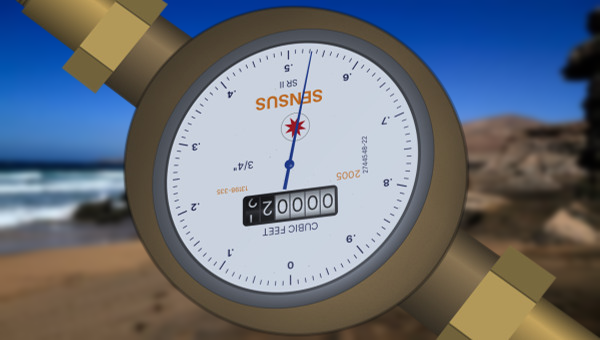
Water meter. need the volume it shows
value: 21.53 ft³
